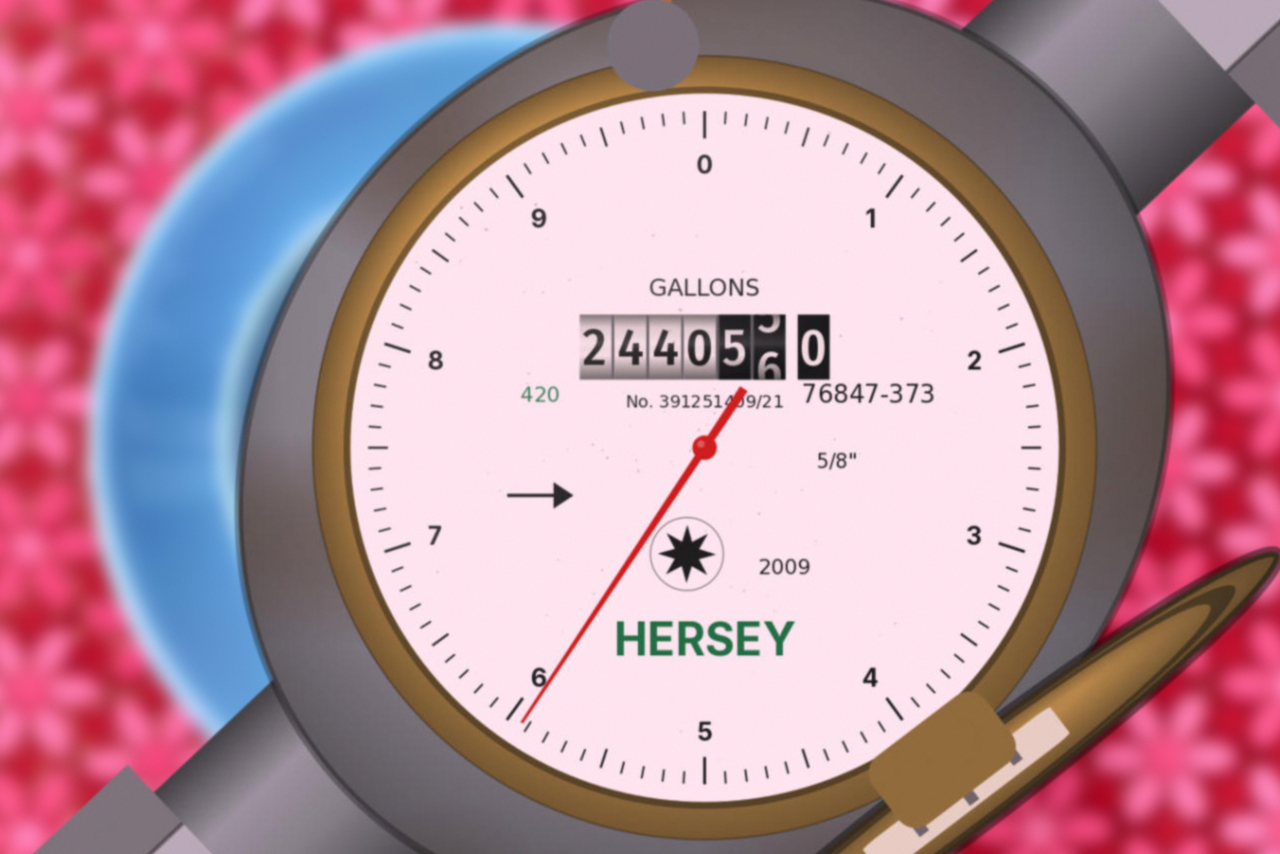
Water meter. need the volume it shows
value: 2440555.9 gal
